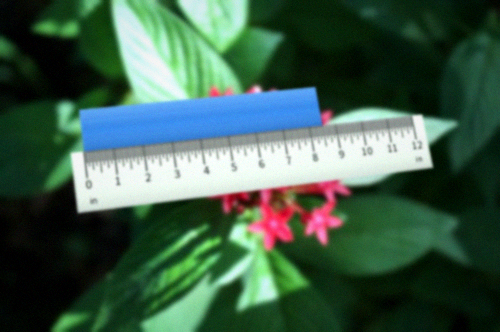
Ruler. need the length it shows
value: 8.5 in
